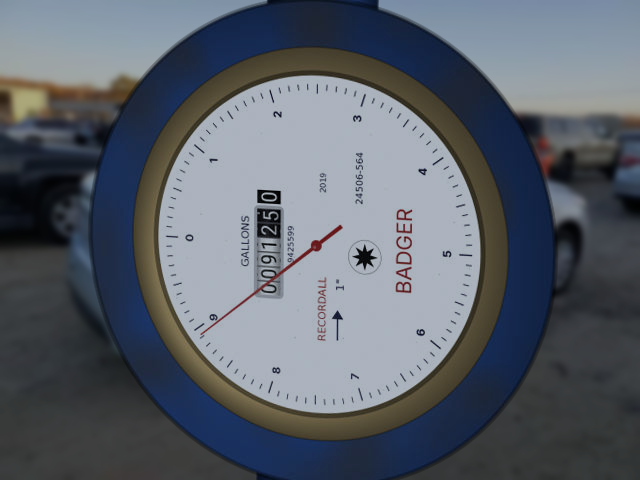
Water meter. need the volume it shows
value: 91248.9 gal
